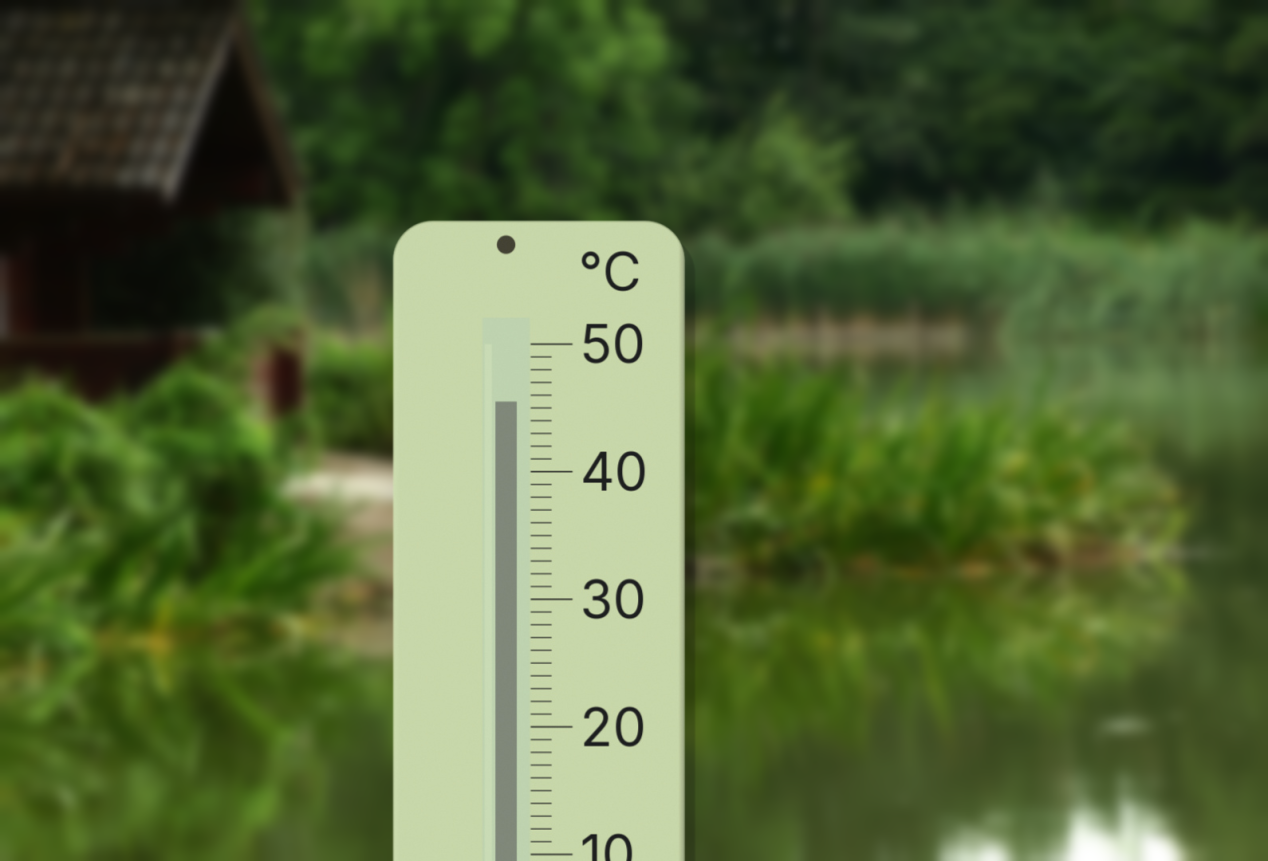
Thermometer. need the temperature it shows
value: 45.5 °C
